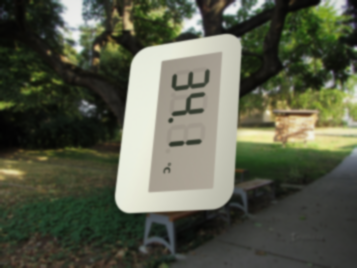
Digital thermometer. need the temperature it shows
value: 34.1 °C
